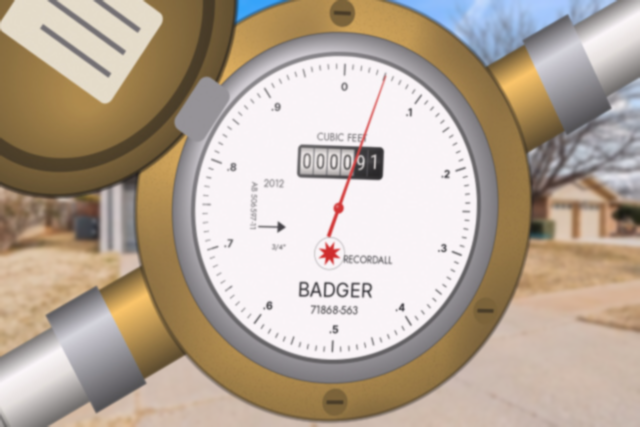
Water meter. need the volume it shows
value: 91.05 ft³
